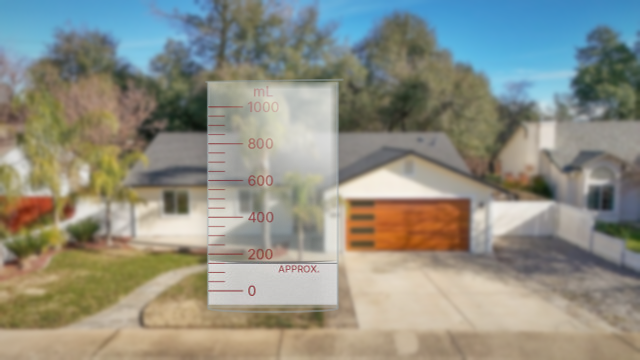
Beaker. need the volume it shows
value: 150 mL
